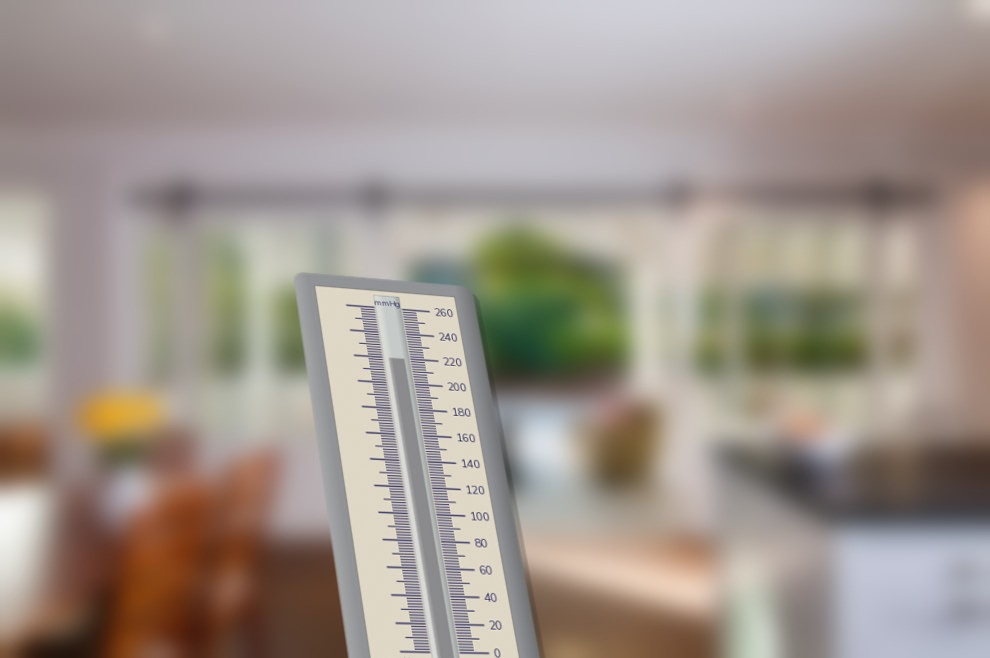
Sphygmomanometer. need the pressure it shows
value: 220 mmHg
